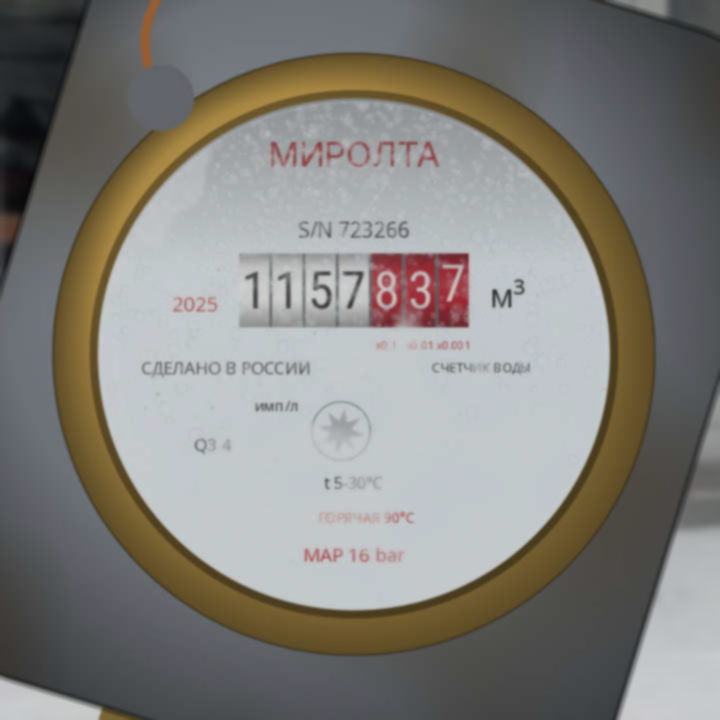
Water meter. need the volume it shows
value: 1157.837 m³
